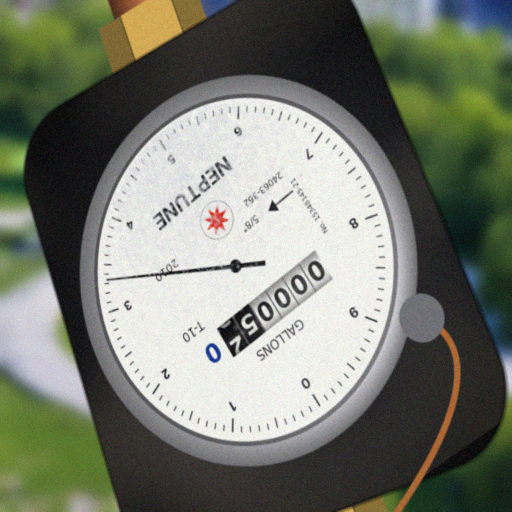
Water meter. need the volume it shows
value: 523.3 gal
